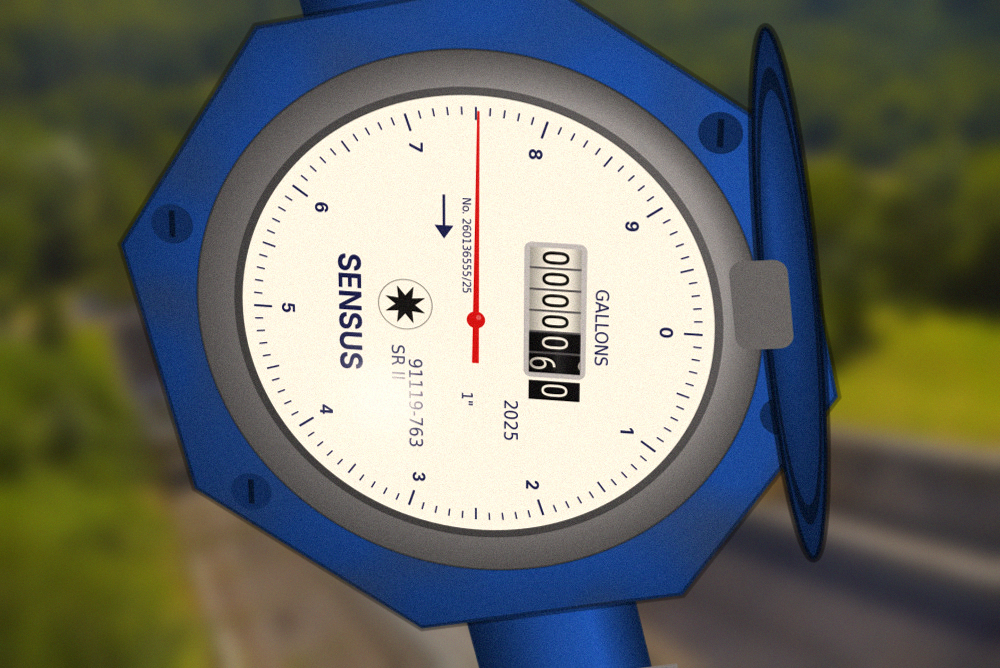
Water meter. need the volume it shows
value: 57.5 gal
